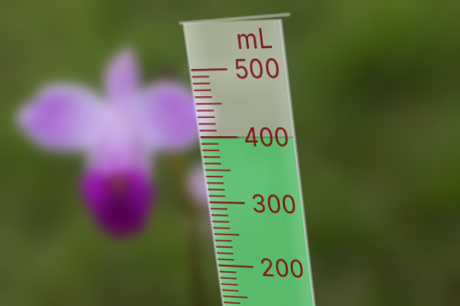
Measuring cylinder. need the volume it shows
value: 400 mL
